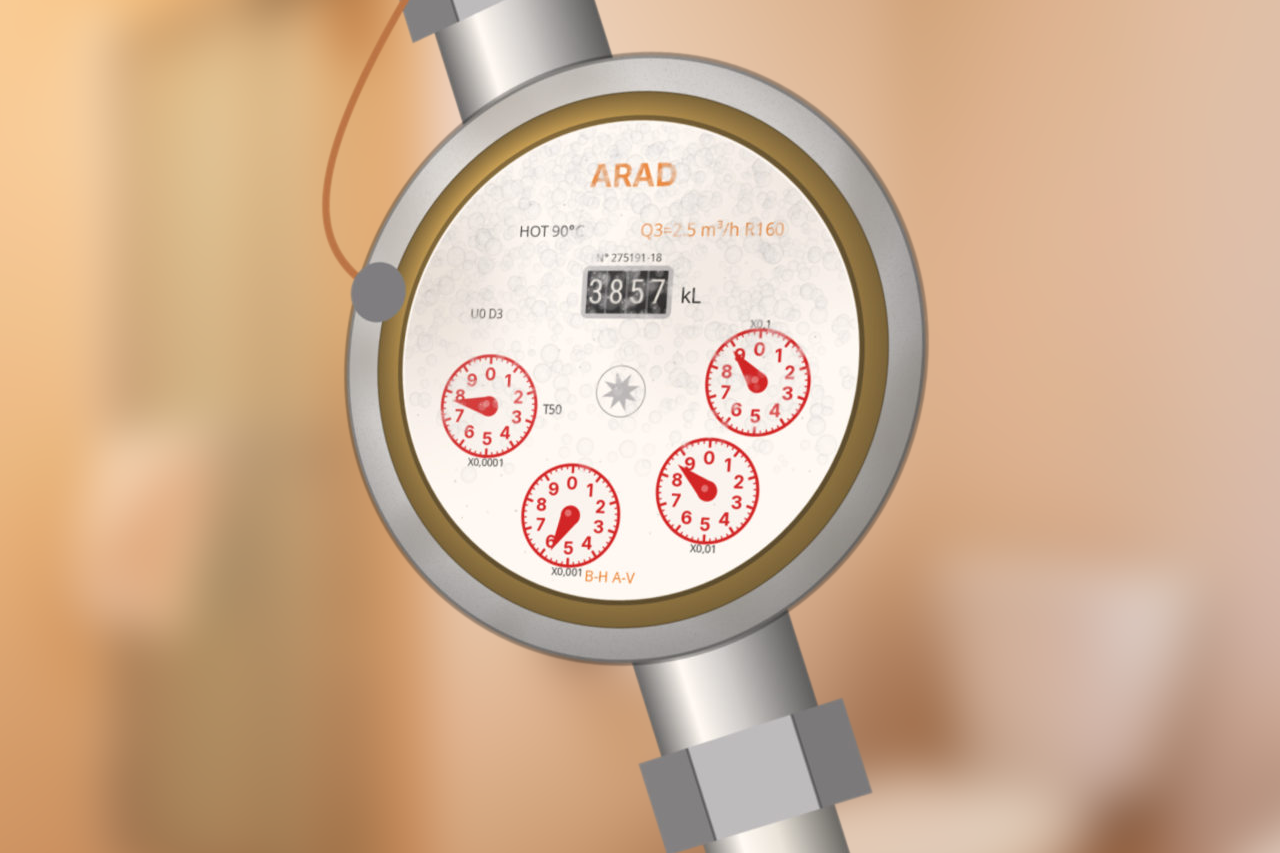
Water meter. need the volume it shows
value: 3857.8857 kL
